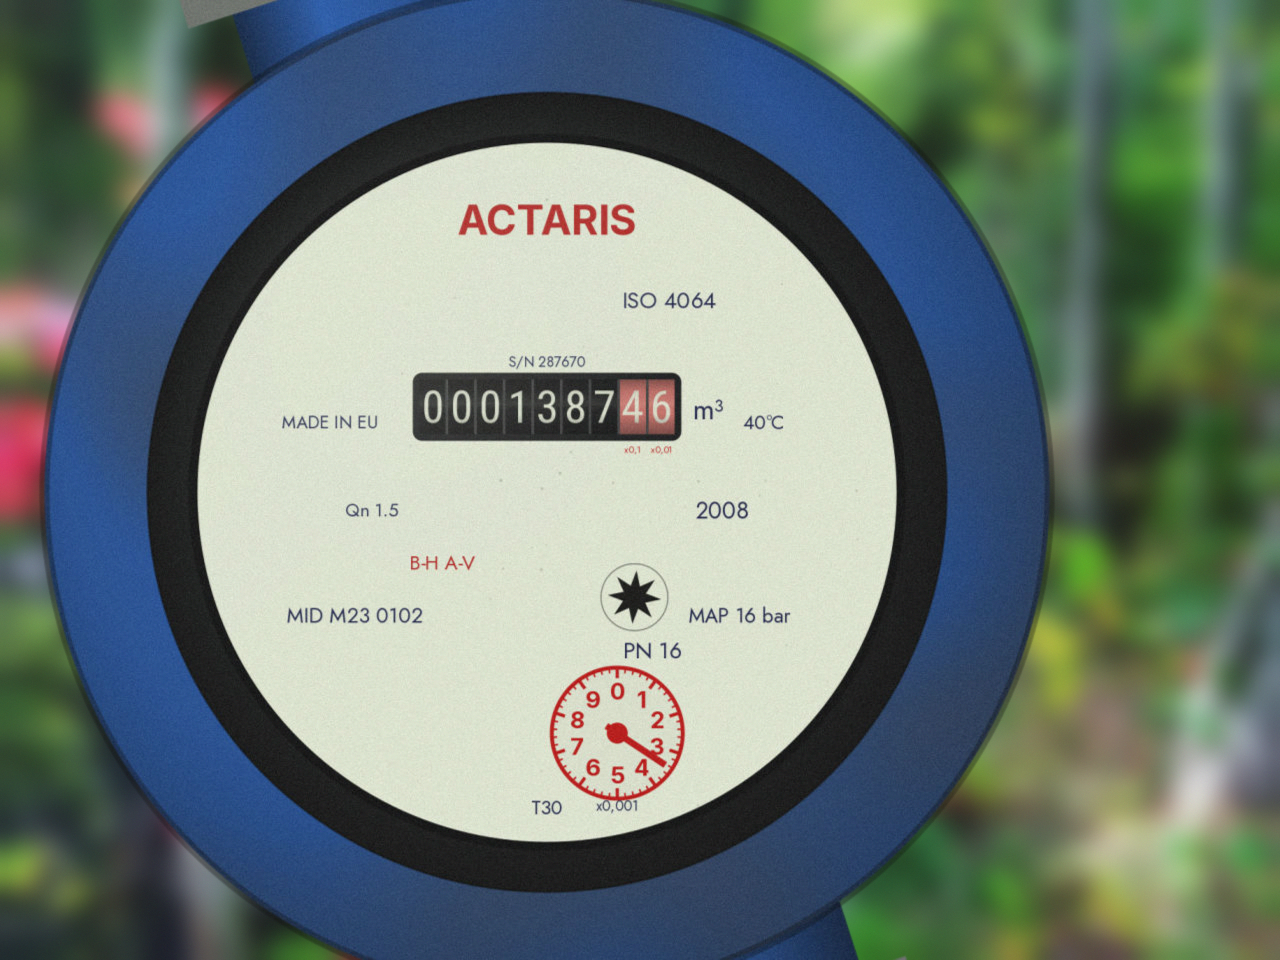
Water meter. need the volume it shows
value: 1387.463 m³
